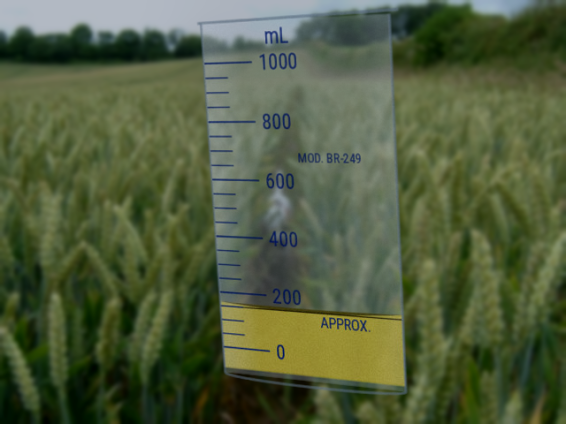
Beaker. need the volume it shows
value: 150 mL
